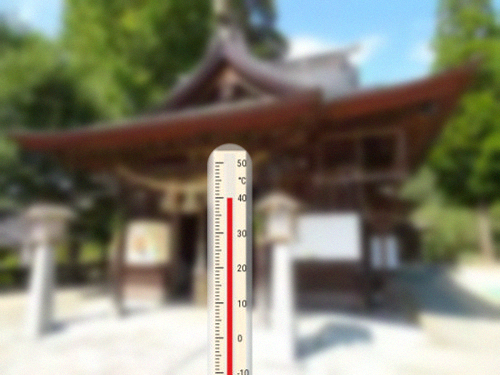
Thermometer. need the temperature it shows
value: 40 °C
